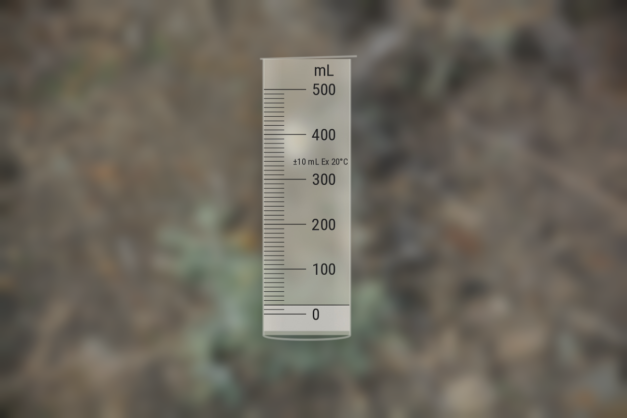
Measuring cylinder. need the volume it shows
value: 20 mL
